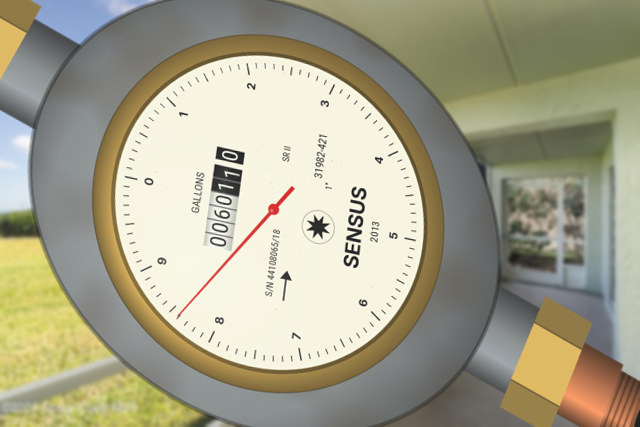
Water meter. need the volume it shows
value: 60108.4 gal
